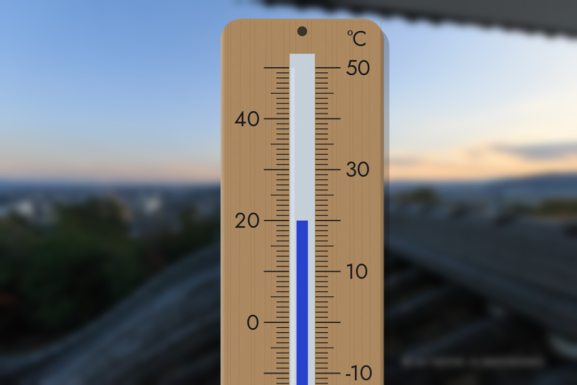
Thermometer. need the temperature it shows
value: 20 °C
